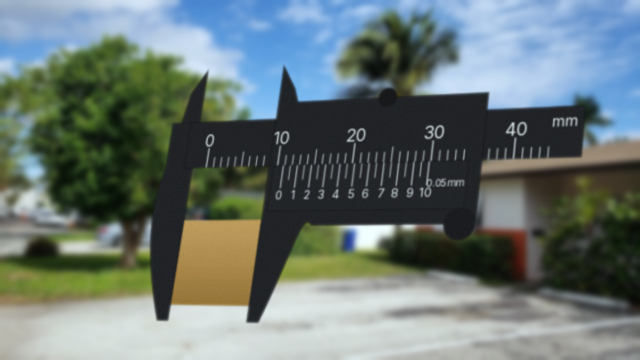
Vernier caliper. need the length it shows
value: 10.8 mm
